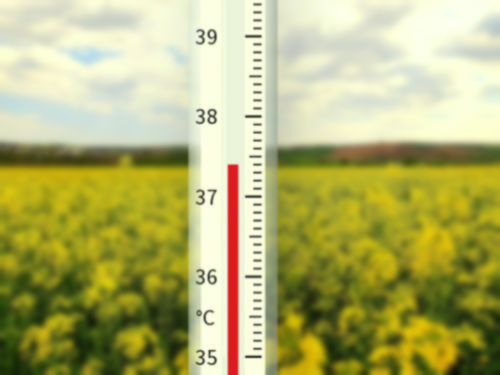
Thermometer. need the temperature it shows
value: 37.4 °C
